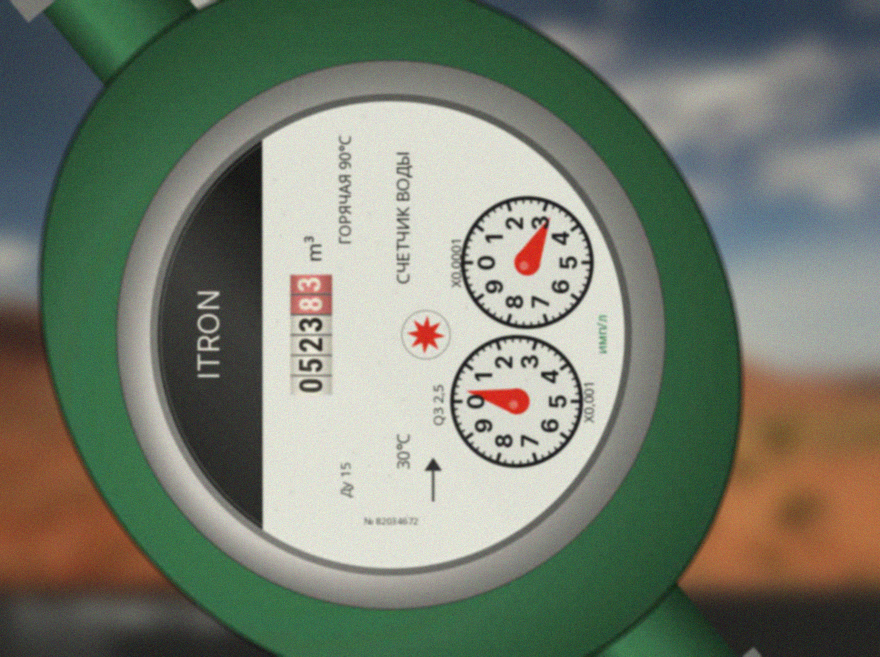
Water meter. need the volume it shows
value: 523.8303 m³
